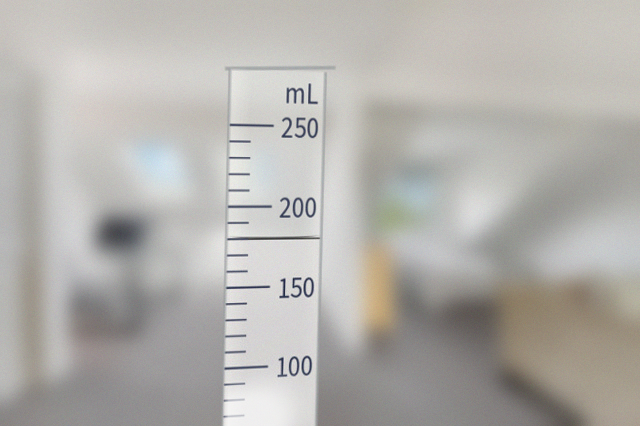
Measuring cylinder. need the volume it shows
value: 180 mL
